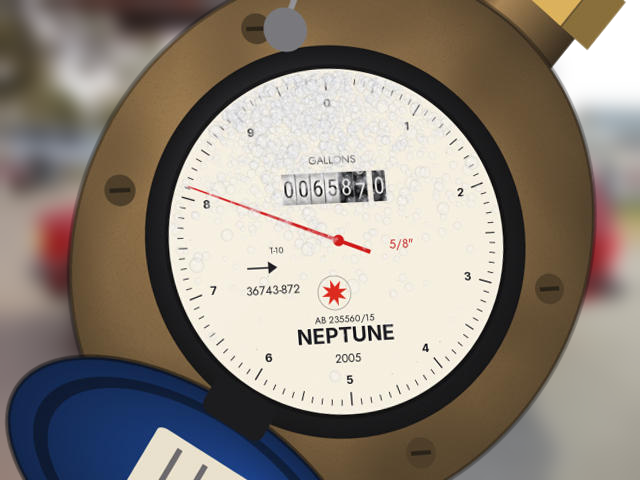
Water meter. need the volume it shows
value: 65868.1 gal
